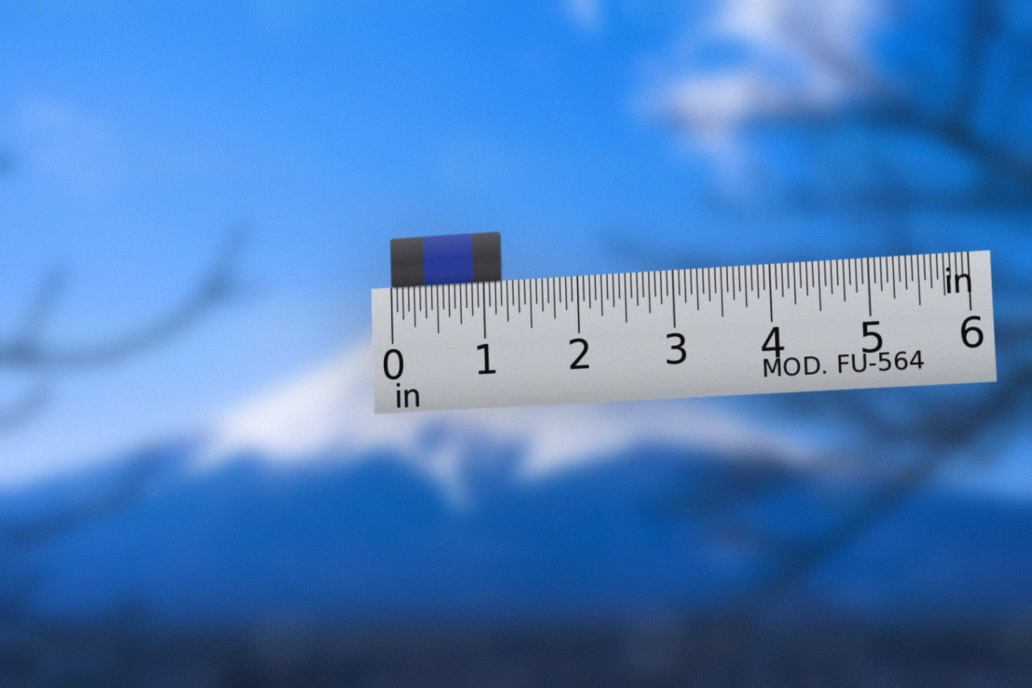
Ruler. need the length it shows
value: 1.1875 in
